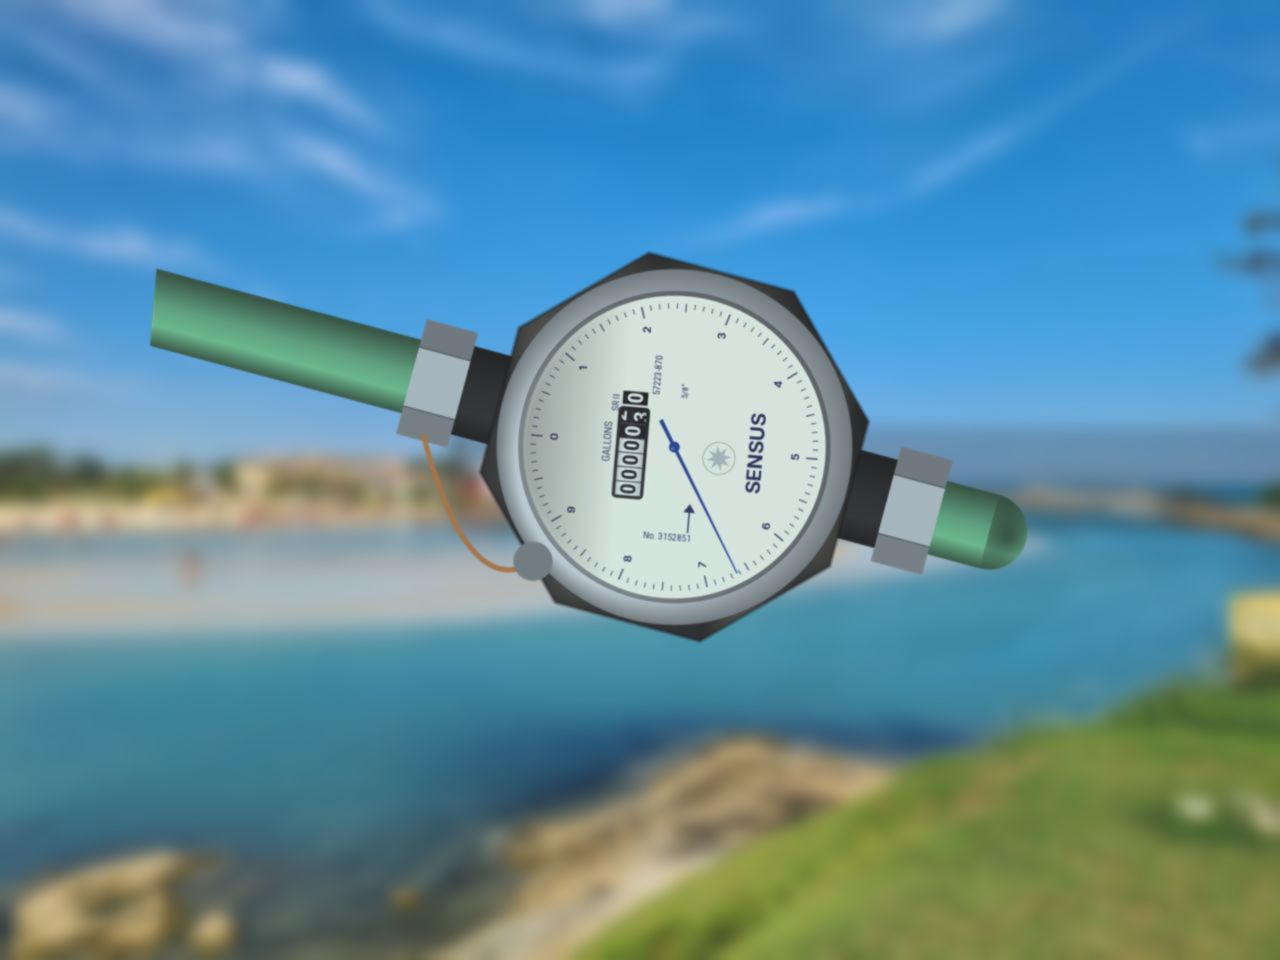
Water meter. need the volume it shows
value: 26.6 gal
